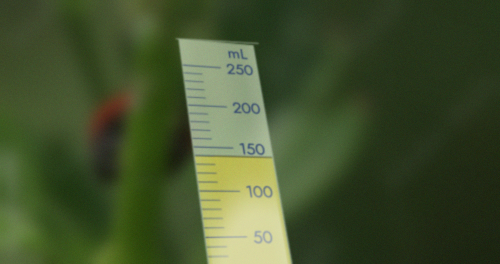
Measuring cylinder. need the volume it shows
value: 140 mL
